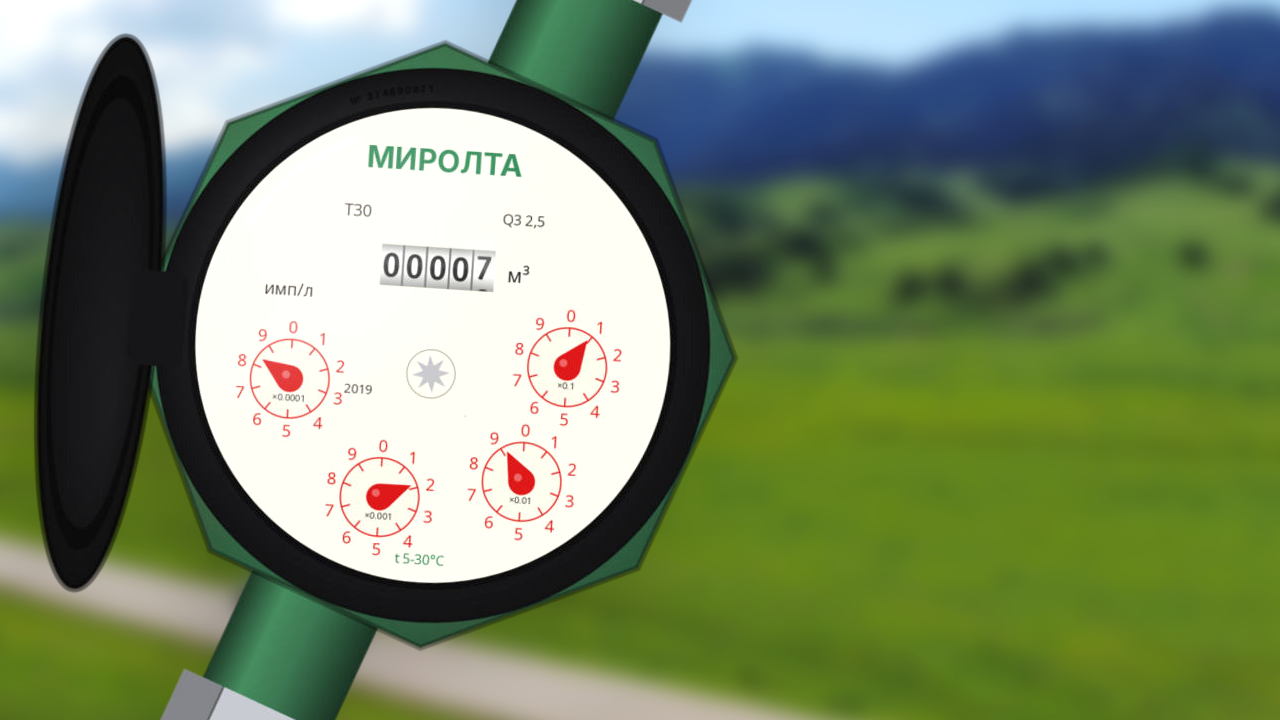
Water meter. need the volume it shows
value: 7.0918 m³
